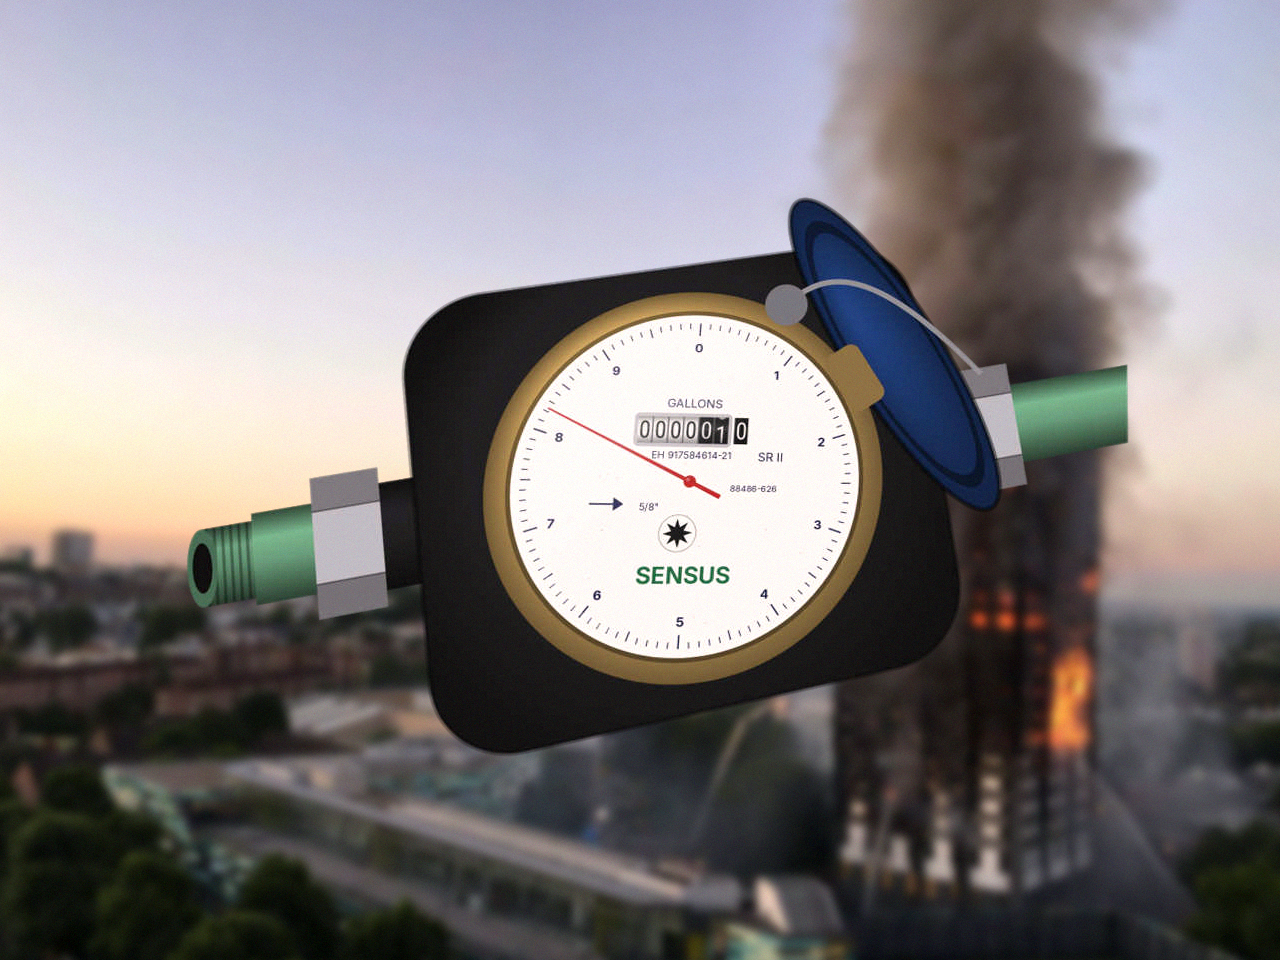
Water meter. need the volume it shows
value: 8.2 gal
